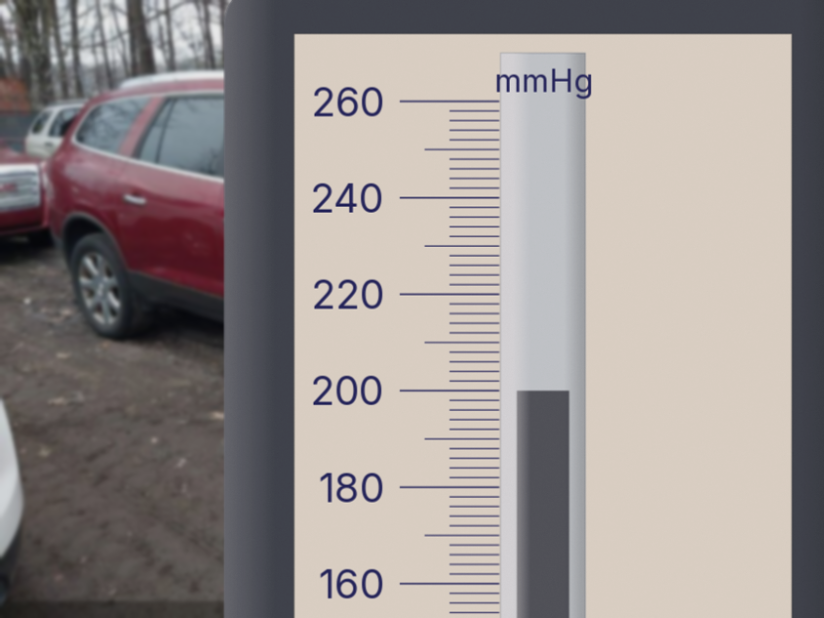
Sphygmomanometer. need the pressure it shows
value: 200 mmHg
